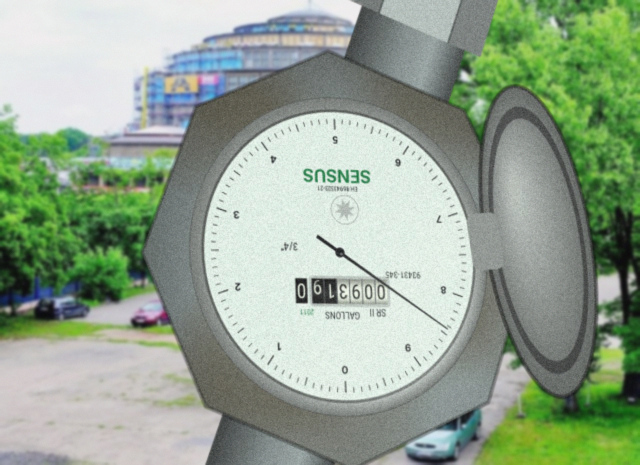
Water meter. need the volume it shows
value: 93188.4 gal
